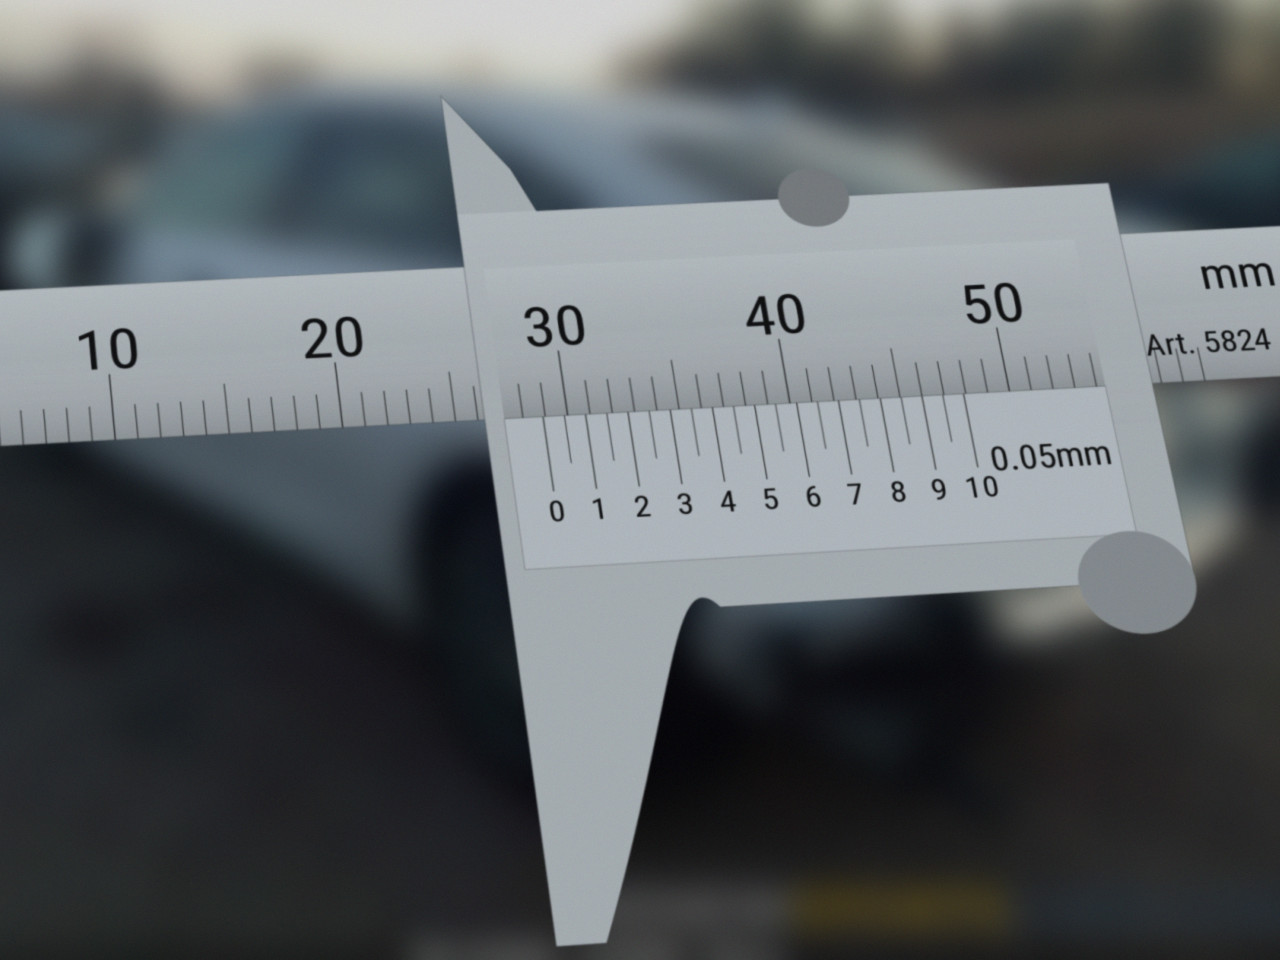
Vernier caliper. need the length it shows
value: 28.9 mm
